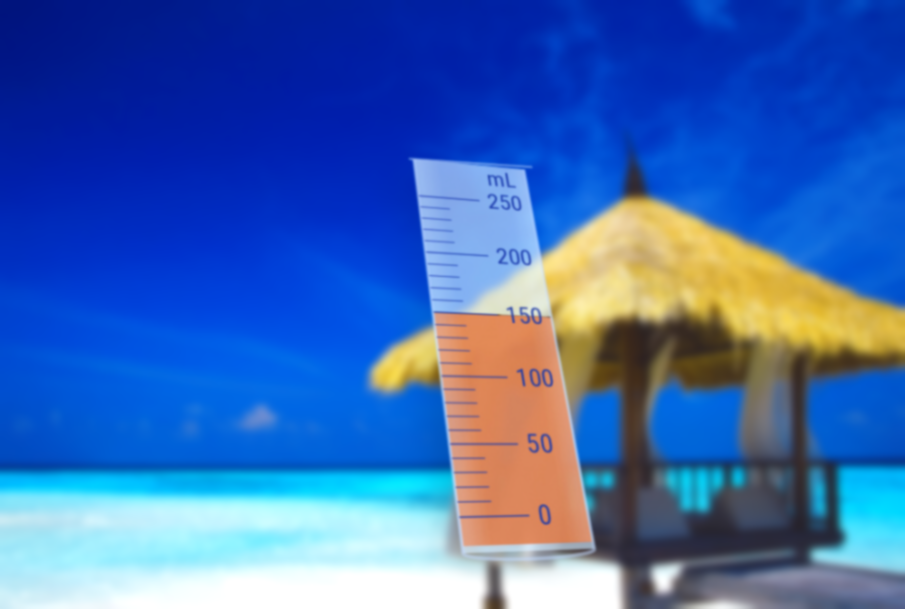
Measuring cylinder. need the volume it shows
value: 150 mL
